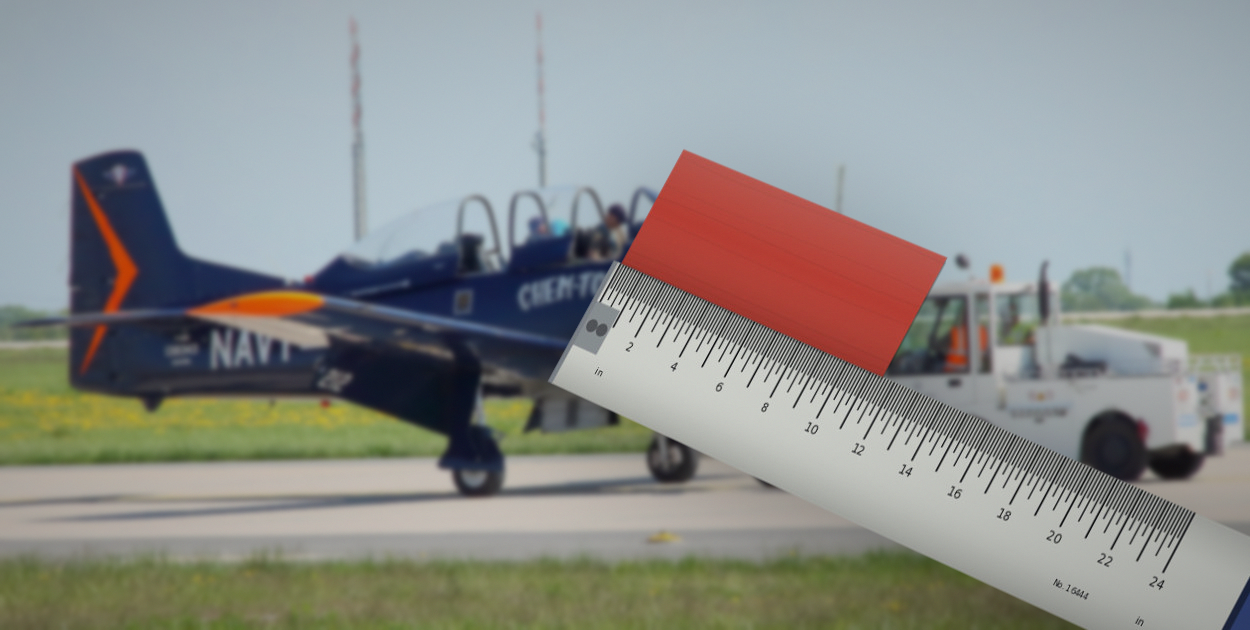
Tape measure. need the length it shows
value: 11.5 in
